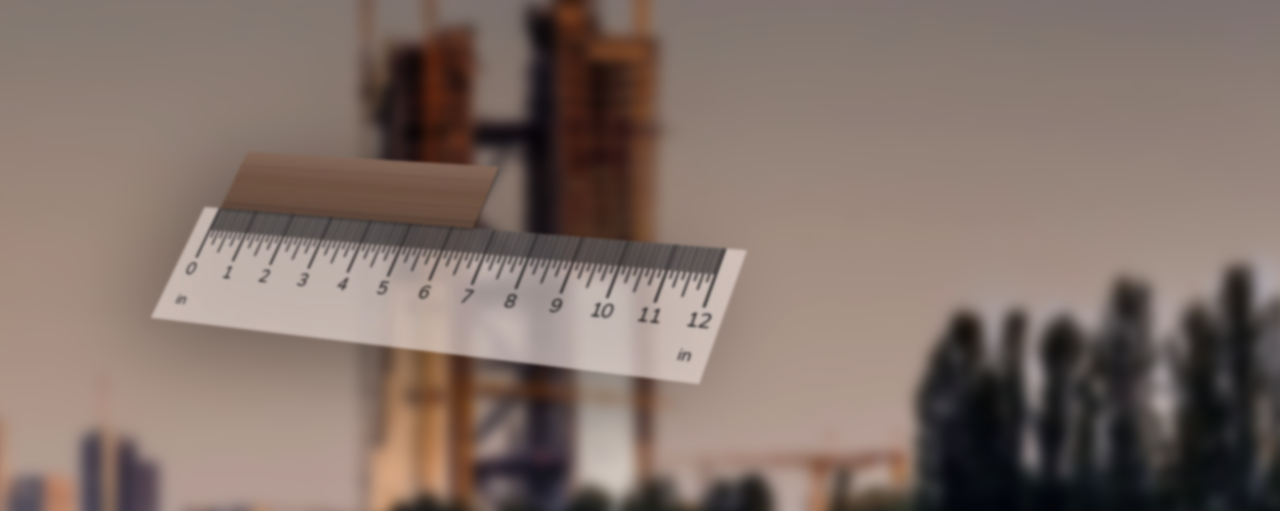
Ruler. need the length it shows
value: 6.5 in
